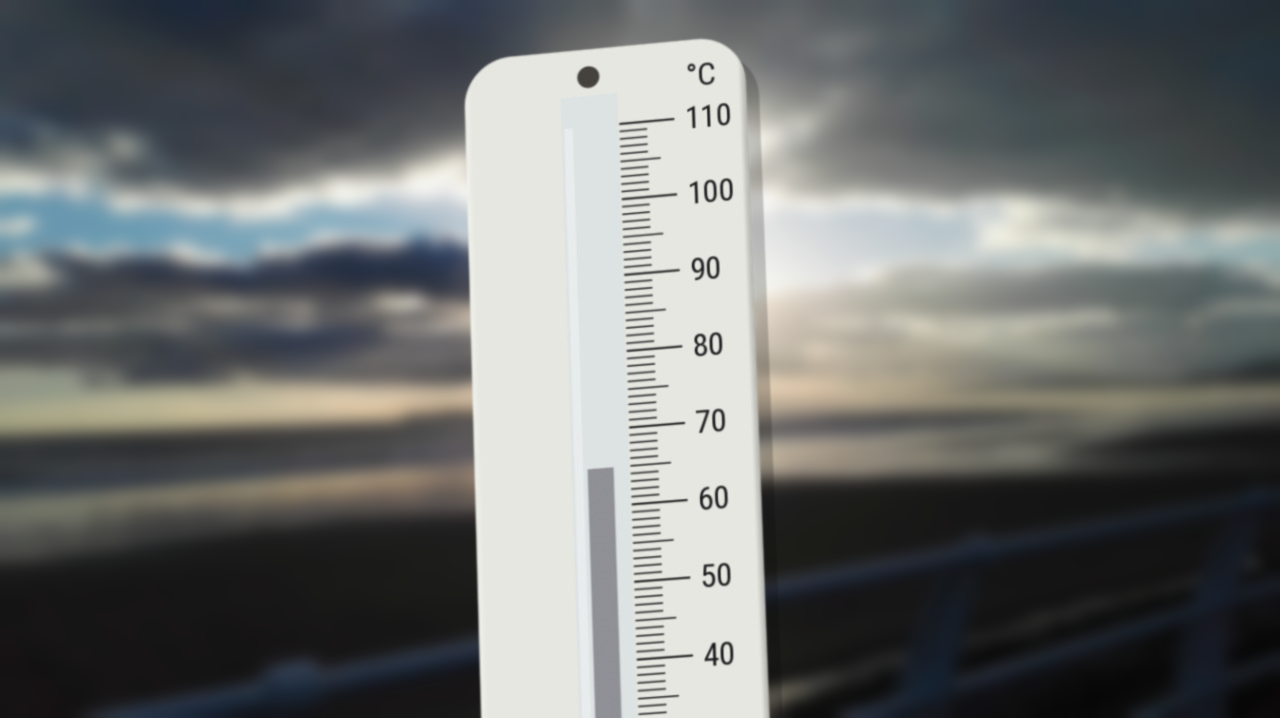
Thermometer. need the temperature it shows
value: 65 °C
